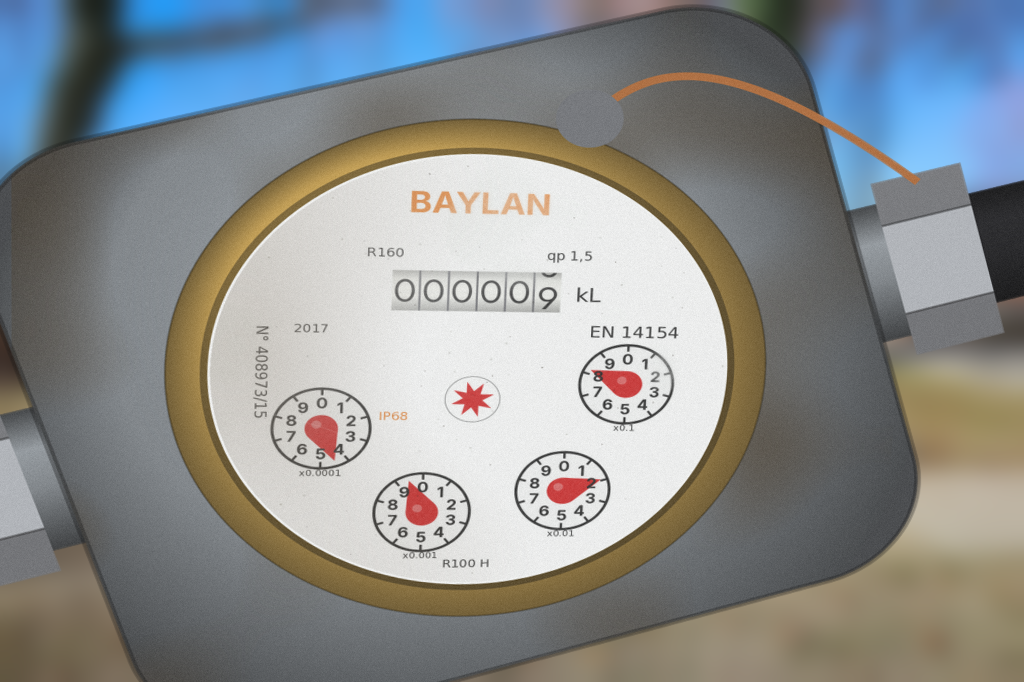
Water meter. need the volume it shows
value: 8.8194 kL
